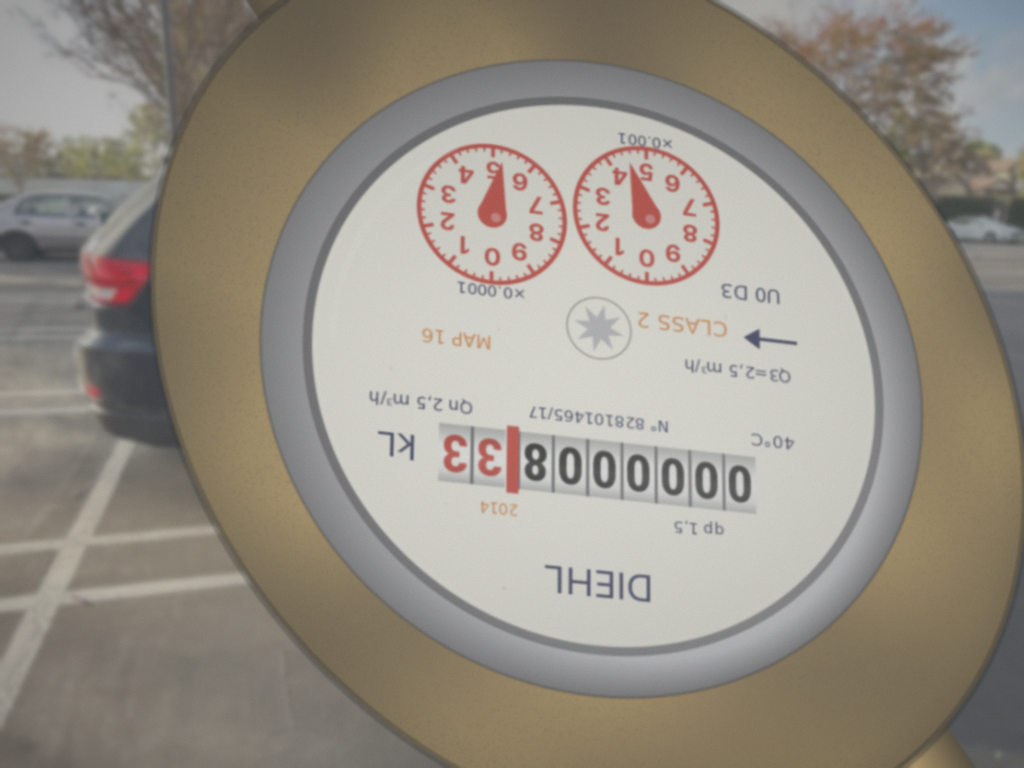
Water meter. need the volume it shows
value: 8.3345 kL
